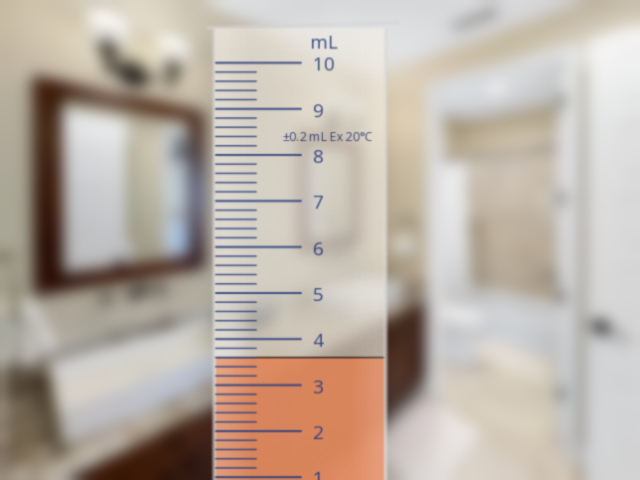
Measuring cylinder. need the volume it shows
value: 3.6 mL
